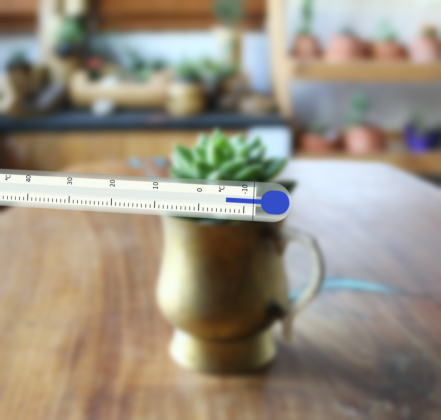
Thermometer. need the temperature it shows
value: -6 °C
